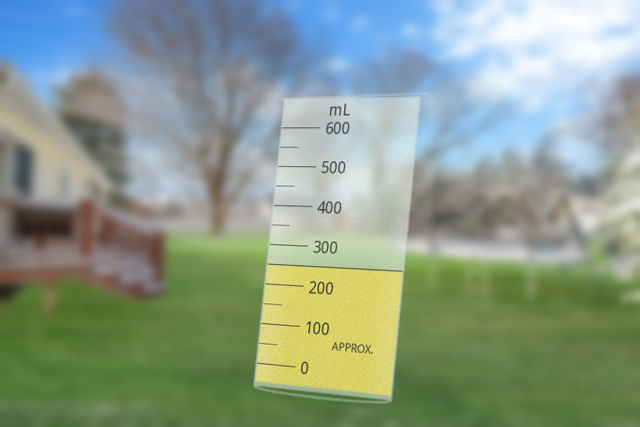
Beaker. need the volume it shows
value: 250 mL
